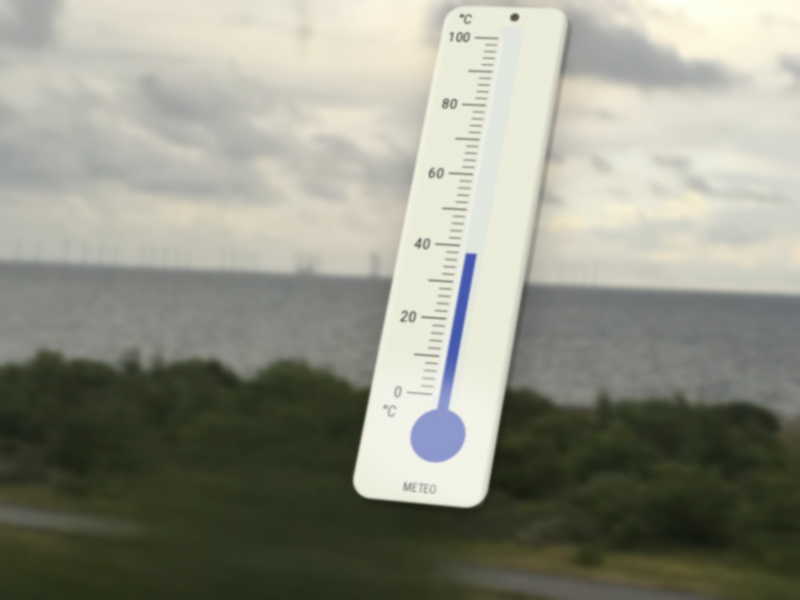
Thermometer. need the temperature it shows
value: 38 °C
